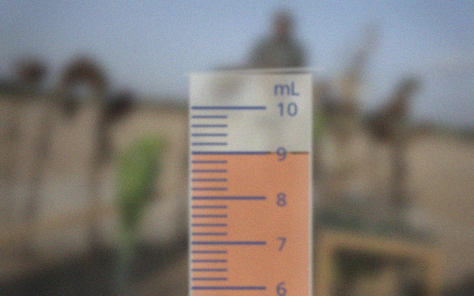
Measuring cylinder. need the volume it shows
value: 9 mL
